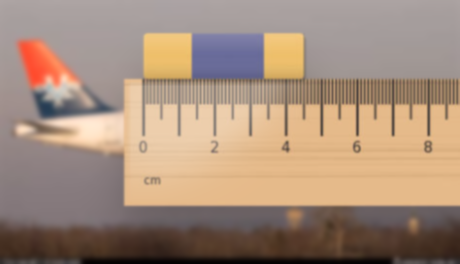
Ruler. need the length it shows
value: 4.5 cm
